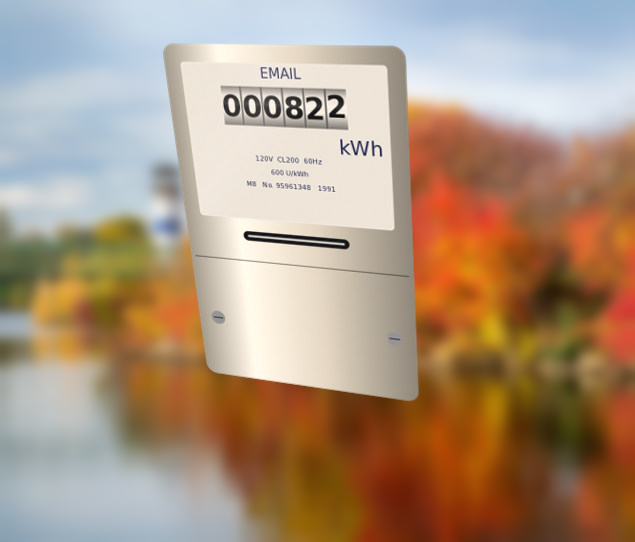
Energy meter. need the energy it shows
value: 822 kWh
